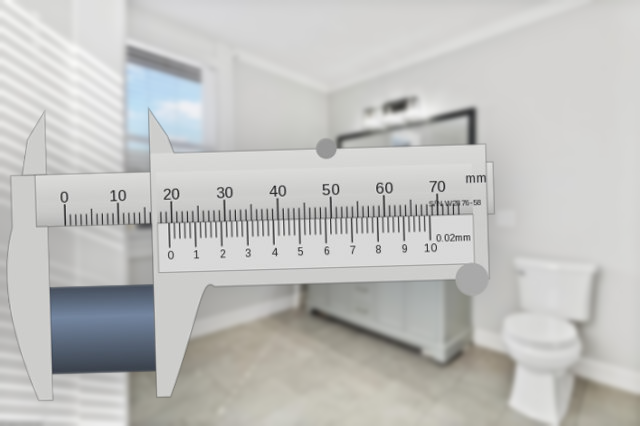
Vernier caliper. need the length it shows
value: 19.5 mm
